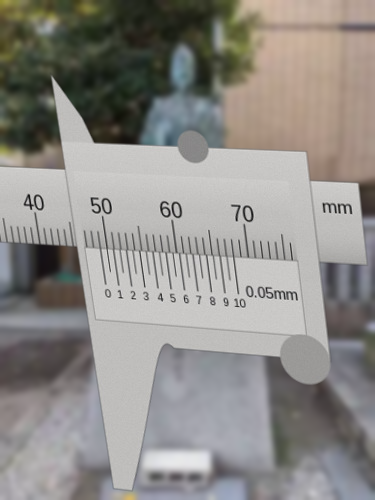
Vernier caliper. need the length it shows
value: 49.0 mm
